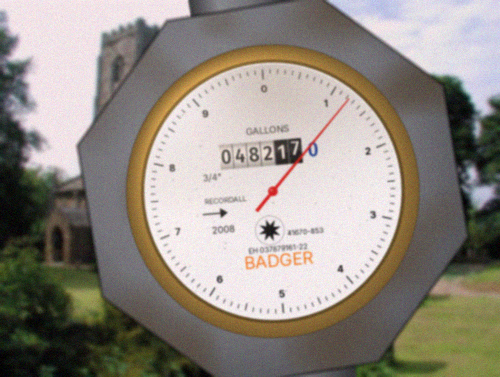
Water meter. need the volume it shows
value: 482171.2 gal
